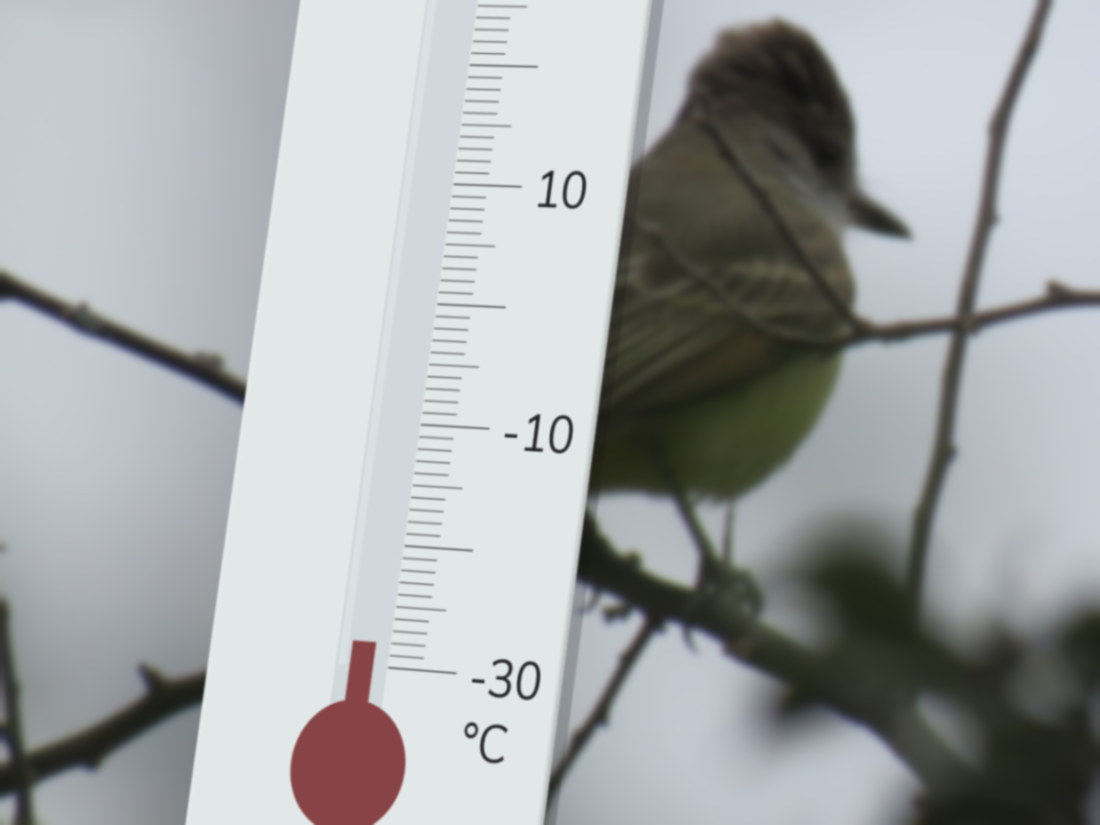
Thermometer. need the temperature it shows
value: -28 °C
